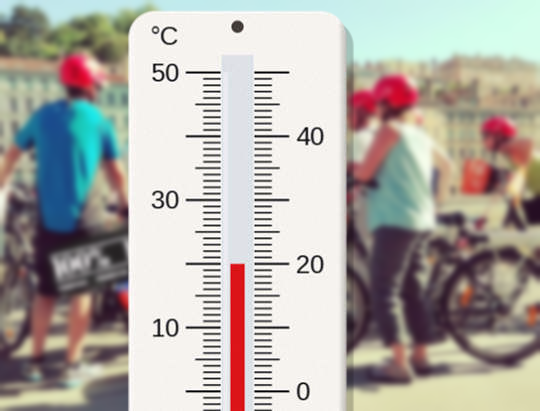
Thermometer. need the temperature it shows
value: 20 °C
